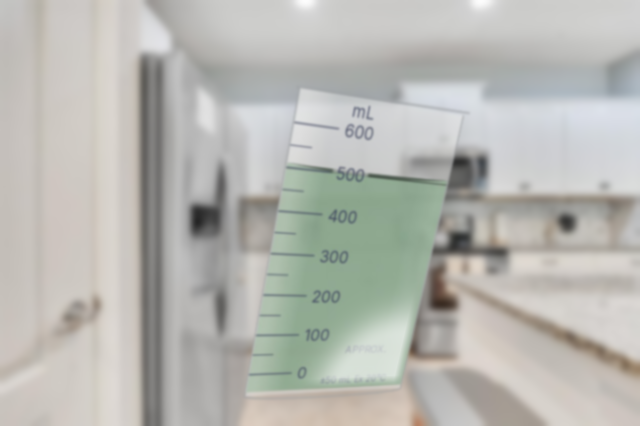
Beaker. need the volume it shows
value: 500 mL
